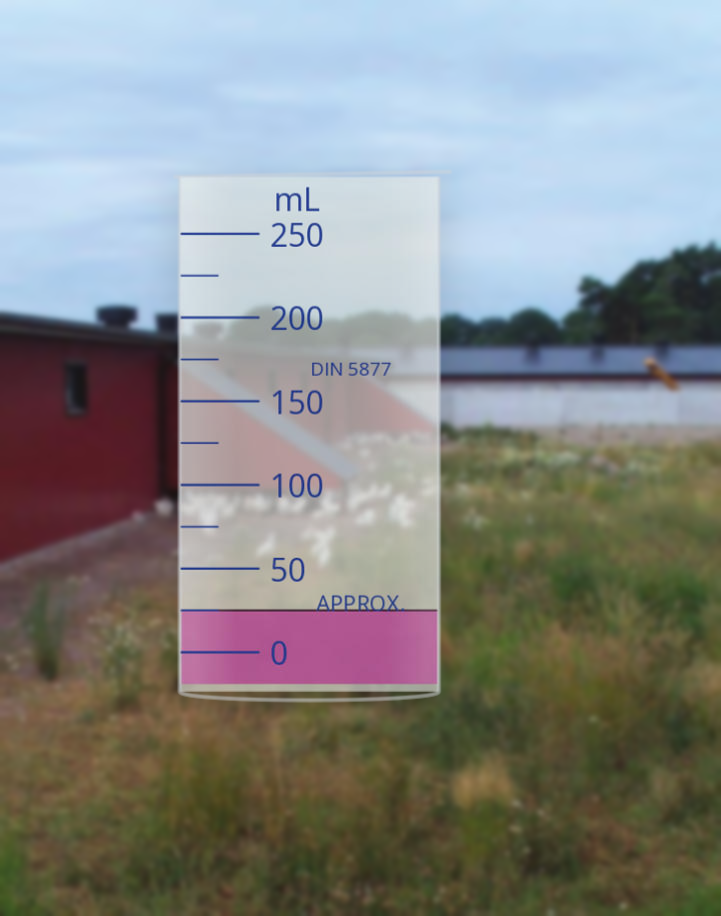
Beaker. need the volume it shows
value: 25 mL
